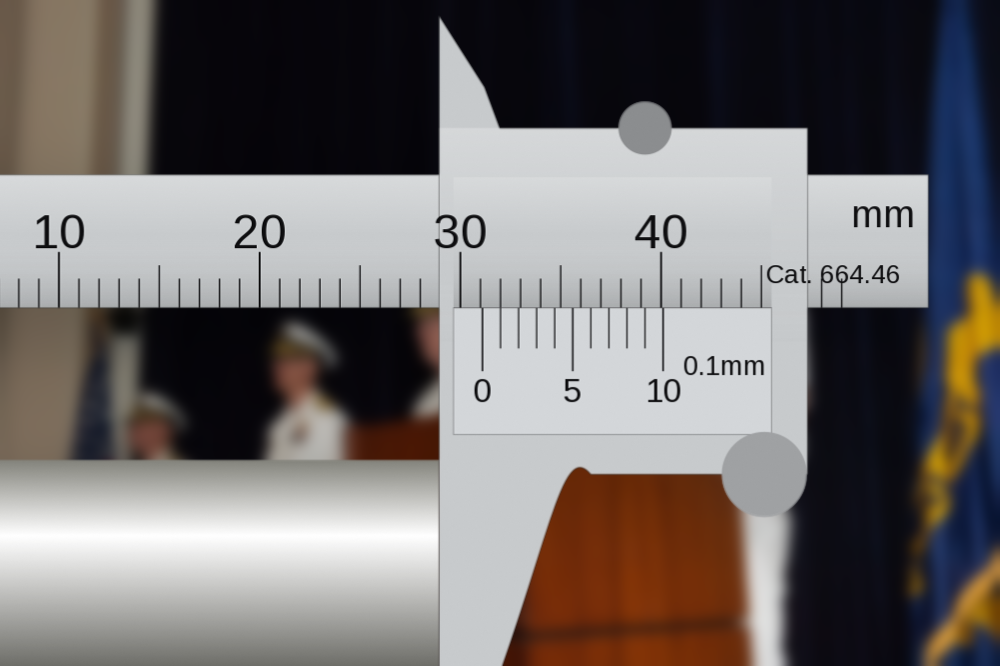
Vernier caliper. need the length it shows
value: 31.1 mm
